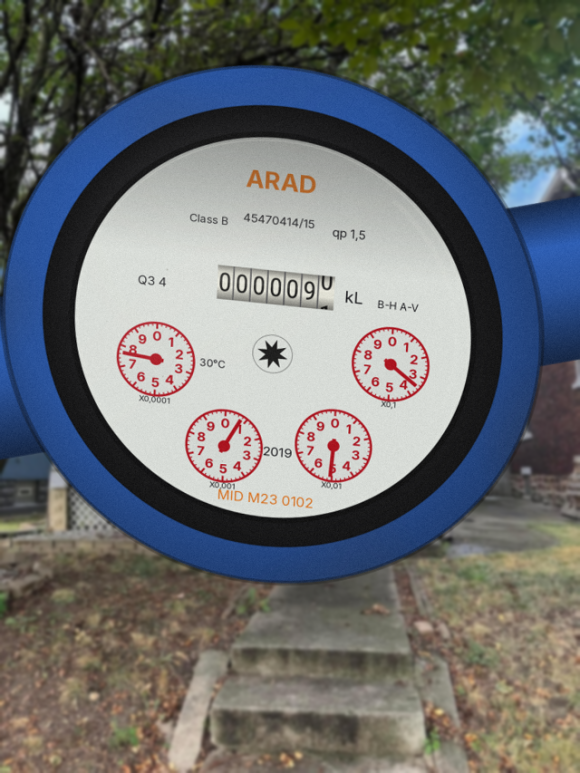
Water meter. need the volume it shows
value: 90.3507 kL
